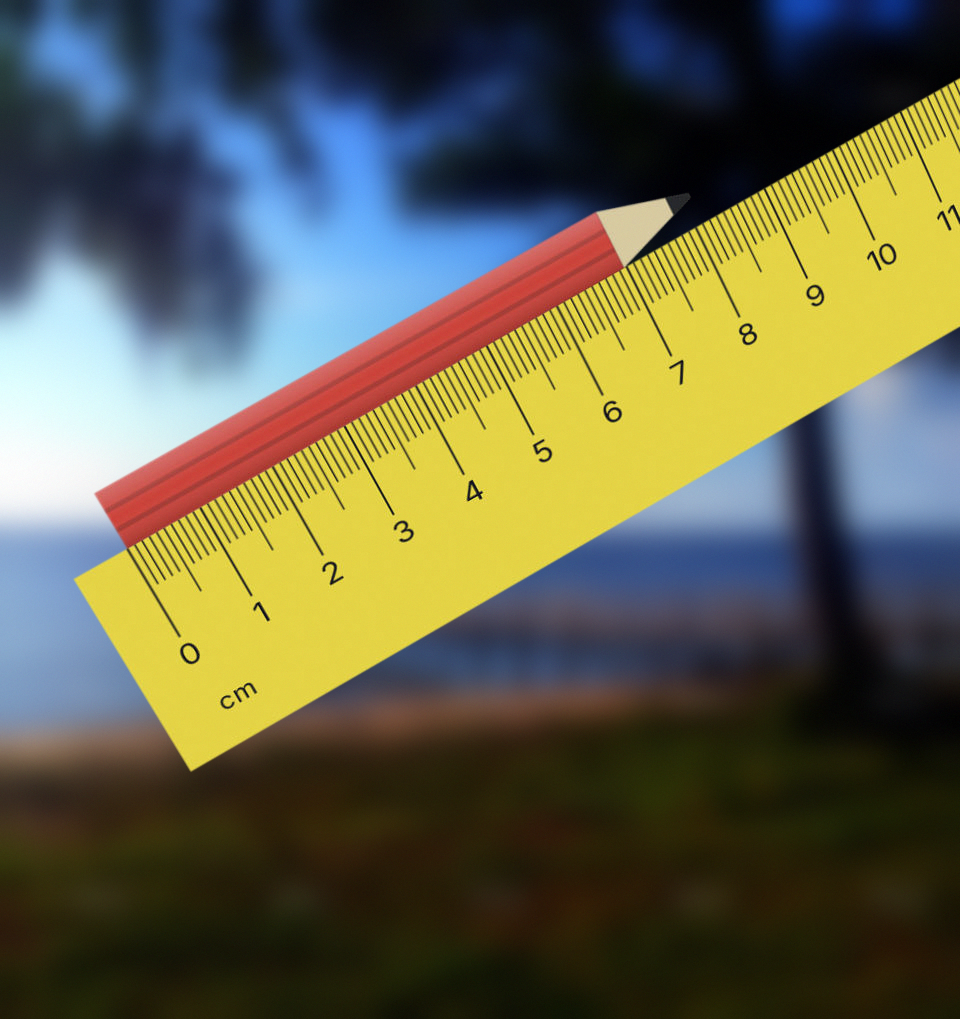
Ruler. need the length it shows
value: 8.1 cm
